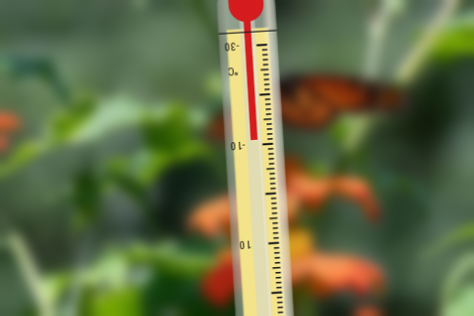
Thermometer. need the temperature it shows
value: -11 °C
